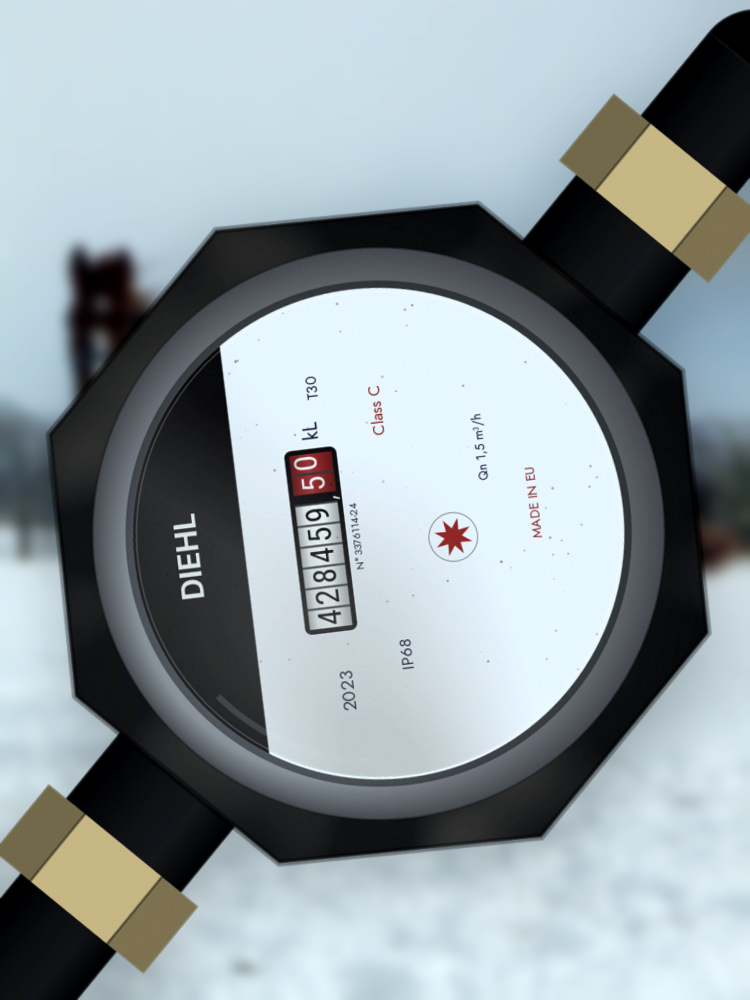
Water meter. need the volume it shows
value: 428459.50 kL
